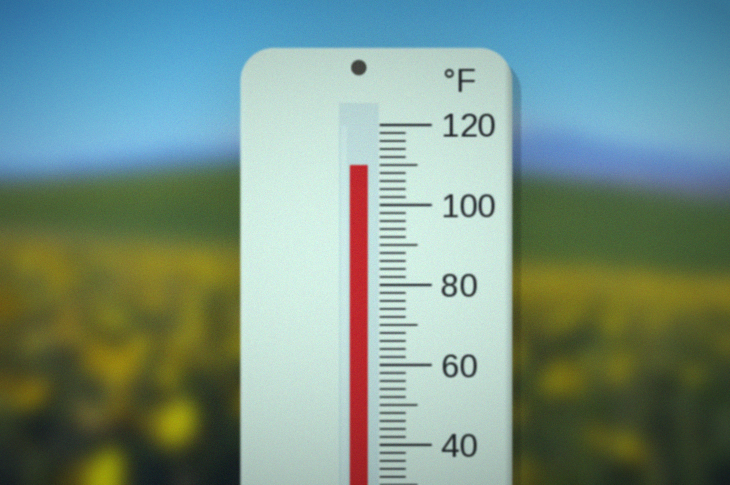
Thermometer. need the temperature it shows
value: 110 °F
